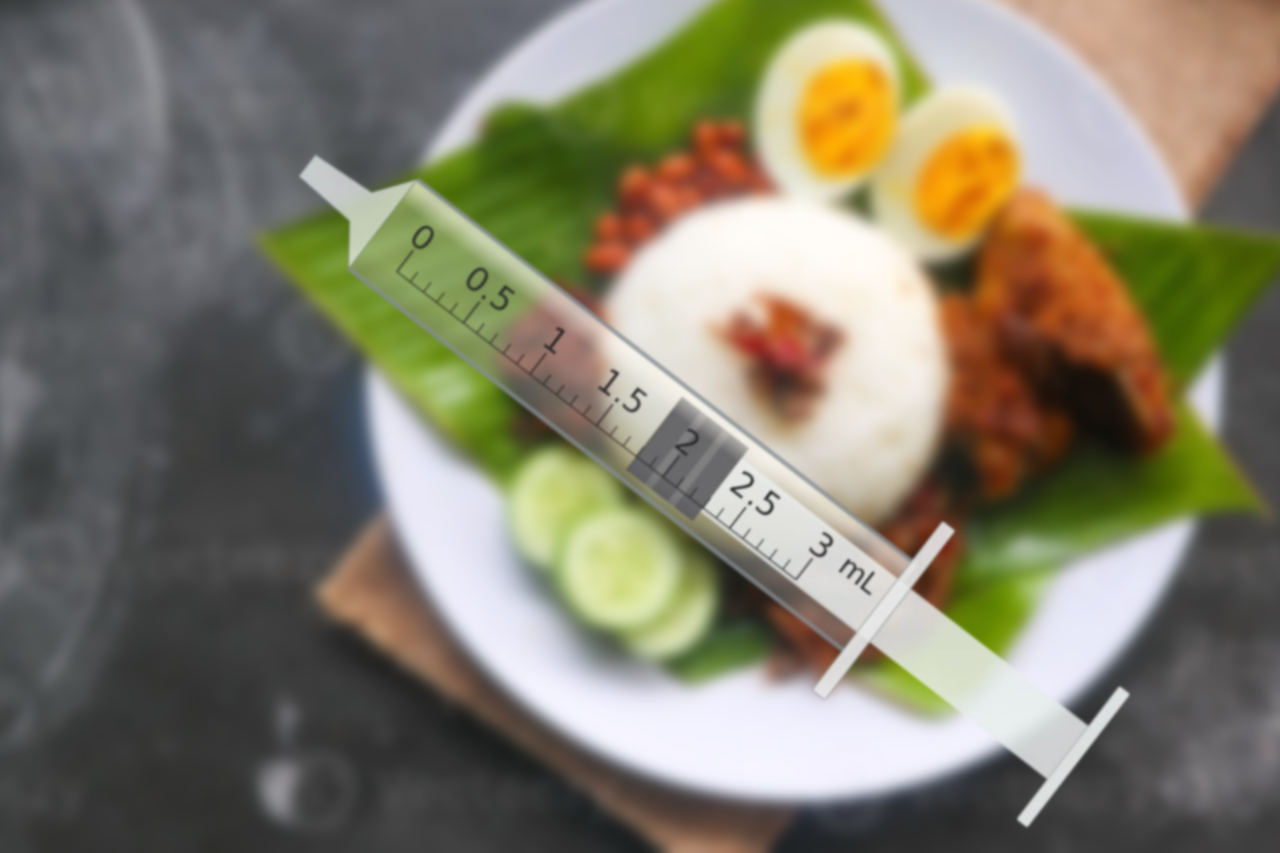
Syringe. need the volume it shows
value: 1.8 mL
